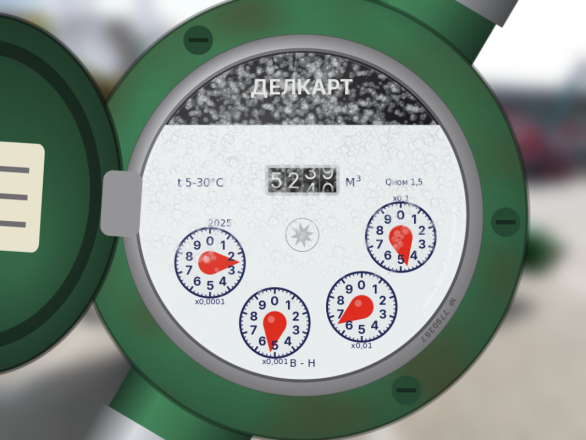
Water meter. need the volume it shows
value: 5239.4652 m³
